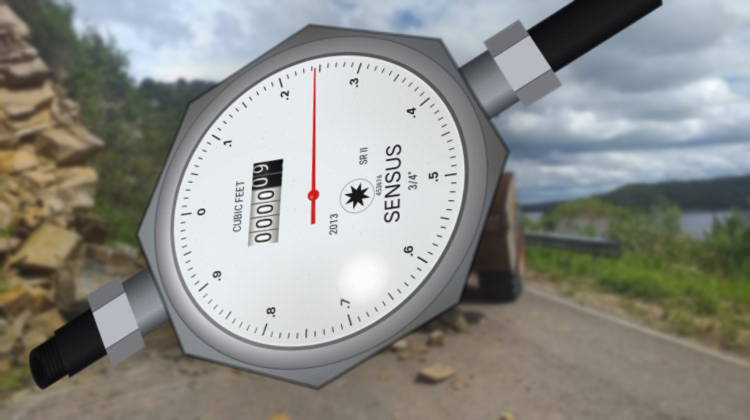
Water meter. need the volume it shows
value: 9.24 ft³
